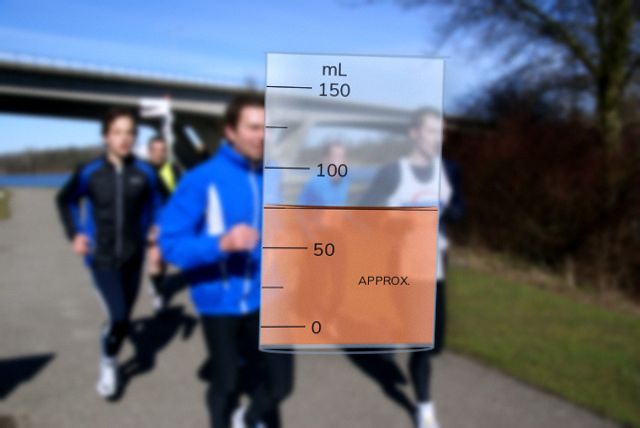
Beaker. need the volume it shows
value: 75 mL
